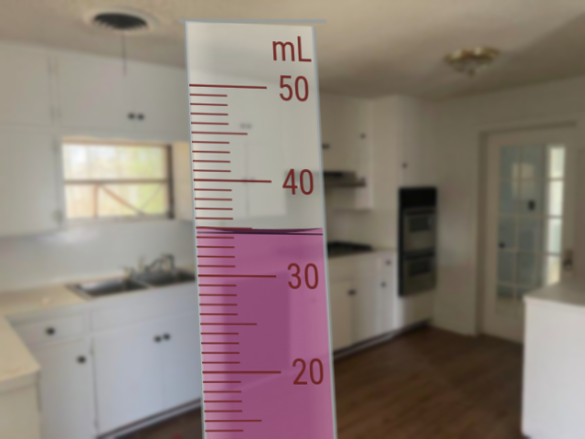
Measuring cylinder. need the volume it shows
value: 34.5 mL
